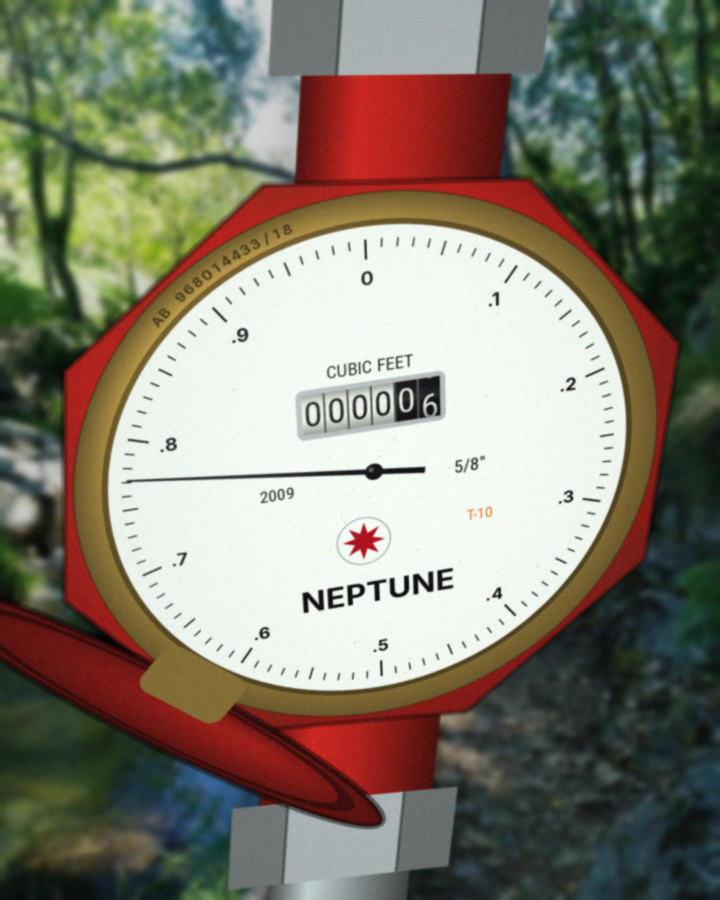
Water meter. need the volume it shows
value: 5.77 ft³
